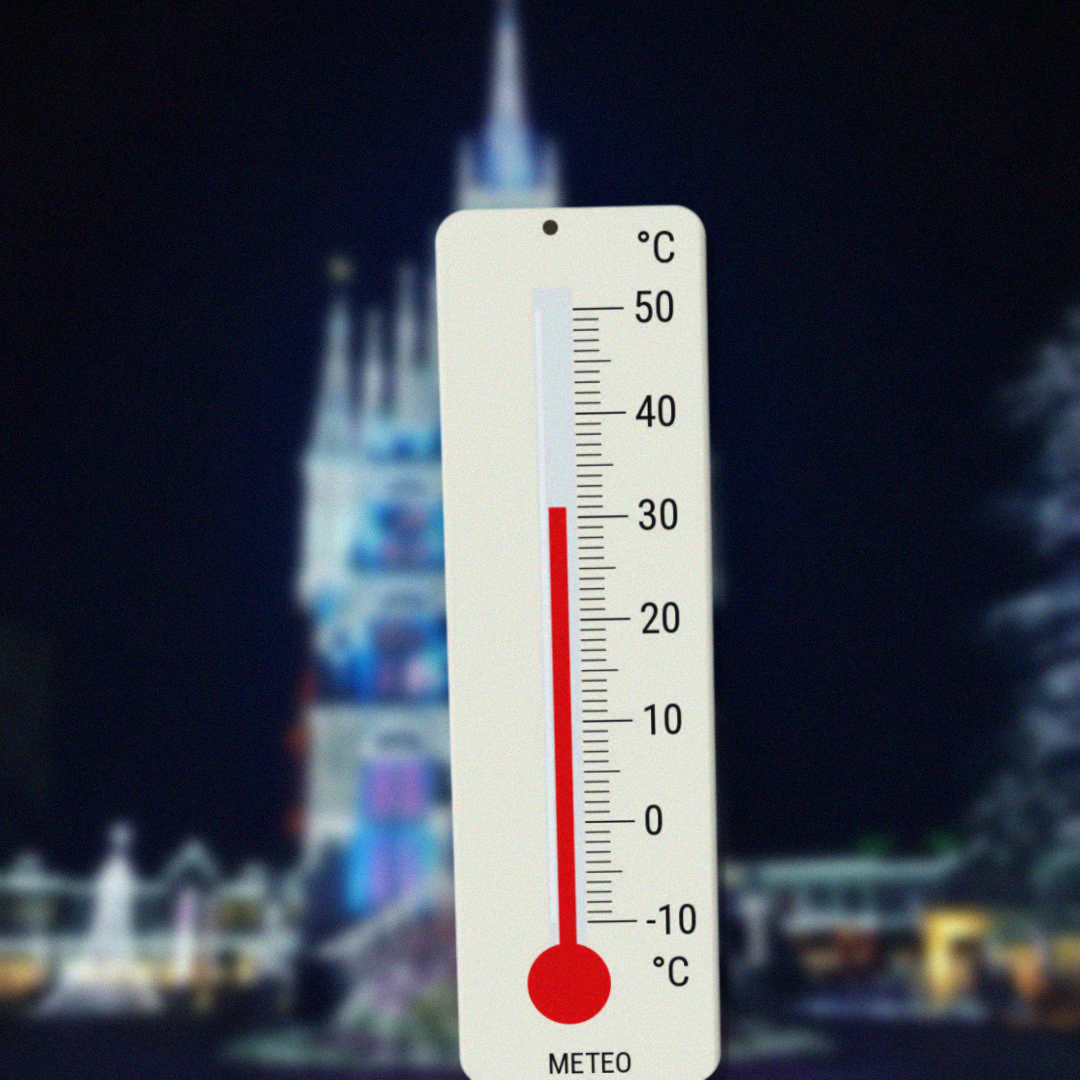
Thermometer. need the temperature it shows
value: 31 °C
